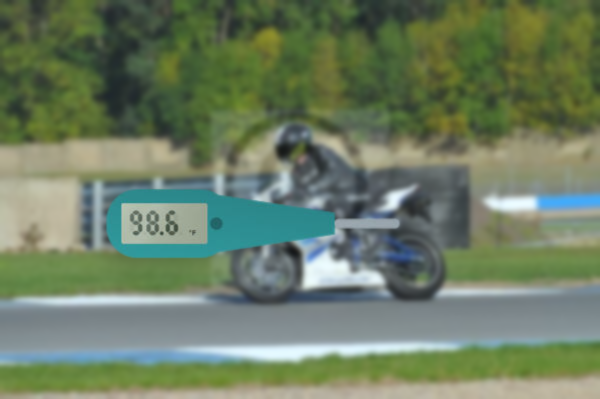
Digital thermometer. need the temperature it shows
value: 98.6 °F
